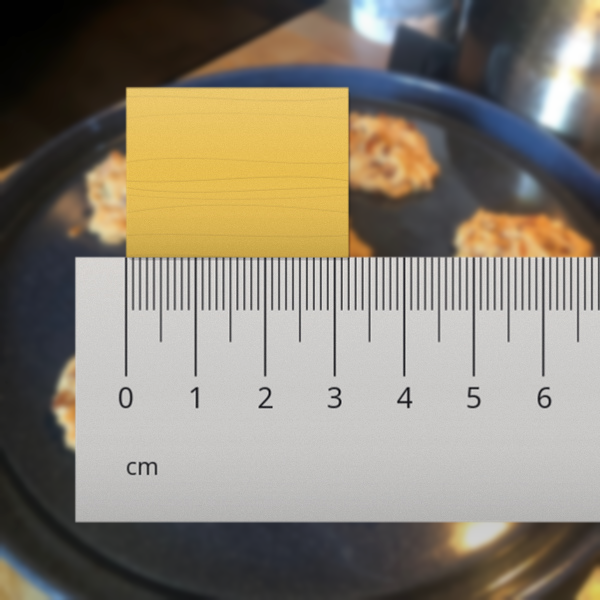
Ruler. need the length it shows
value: 3.2 cm
